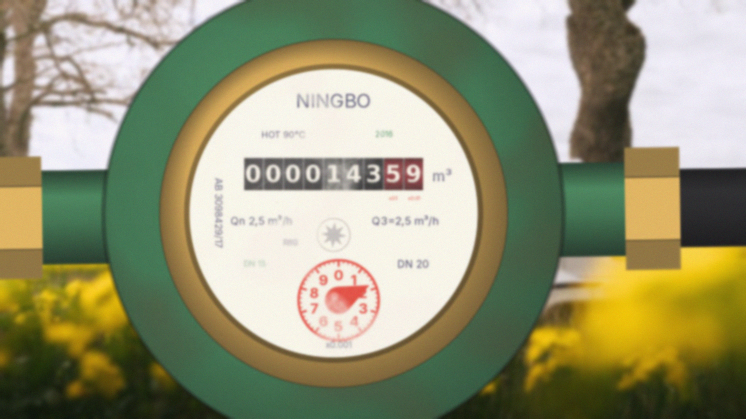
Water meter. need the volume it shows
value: 143.591 m³
